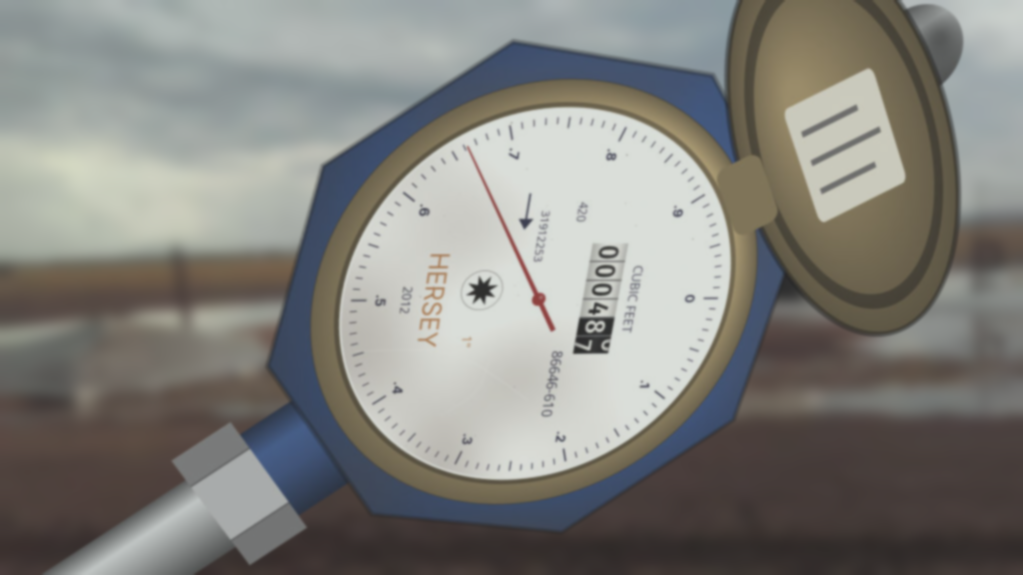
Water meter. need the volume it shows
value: 486.66 ft³
